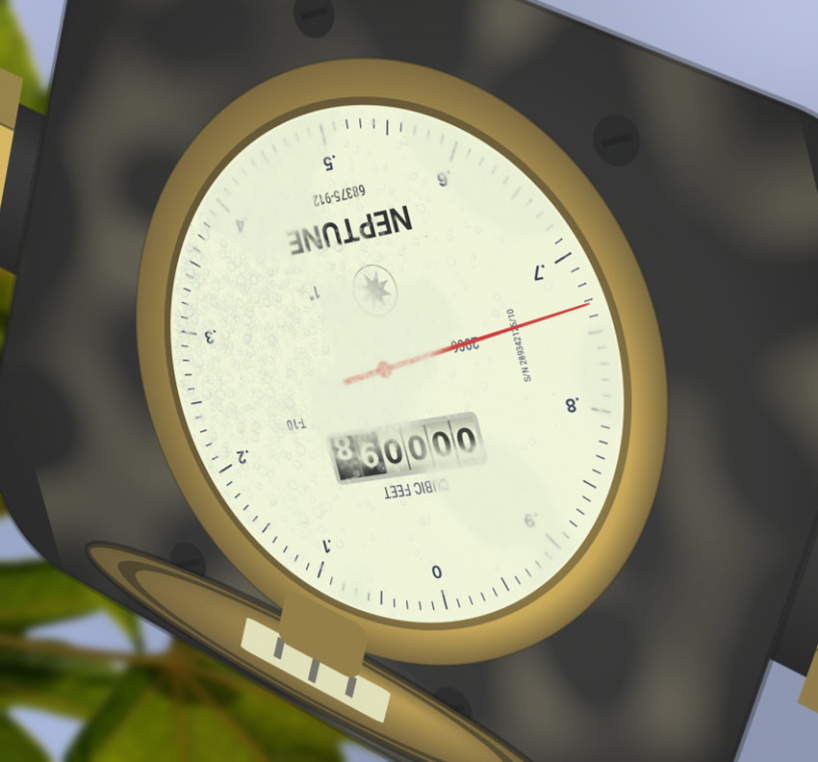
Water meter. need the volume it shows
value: 97.73 ft³
